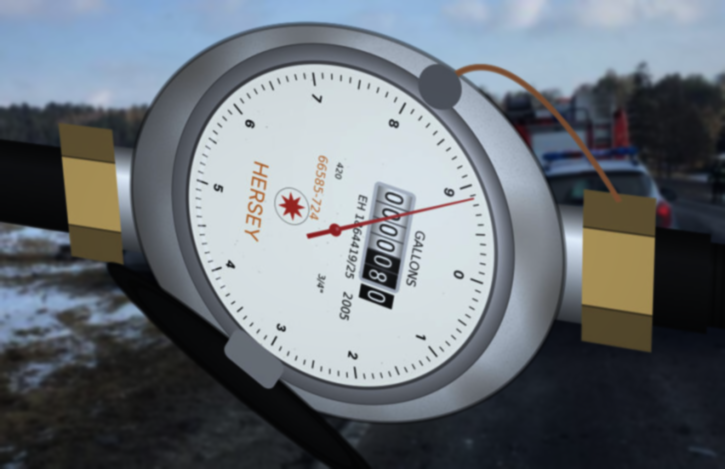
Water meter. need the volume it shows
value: 79.1 gal
